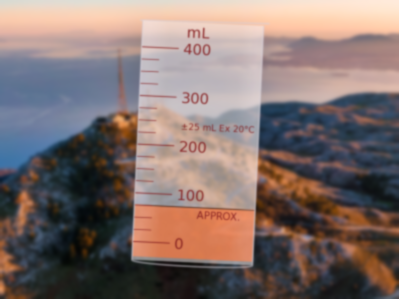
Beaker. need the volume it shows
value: 75 mL
